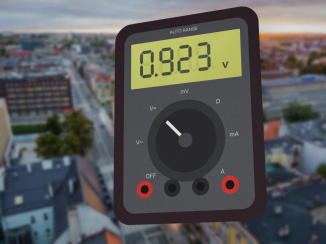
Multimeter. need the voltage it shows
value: 0.923 V
